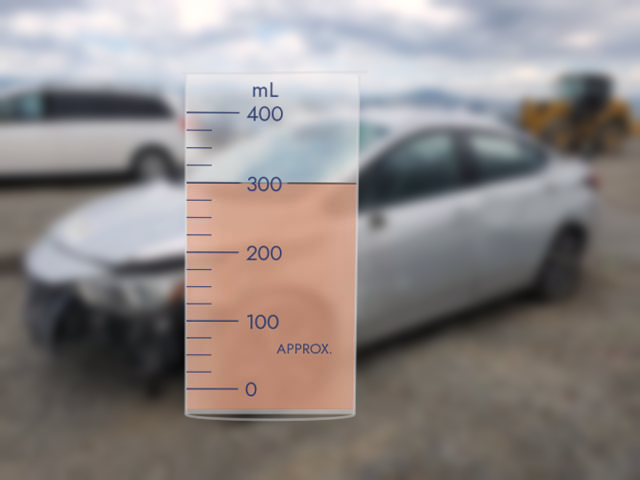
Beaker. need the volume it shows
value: 300 mL
